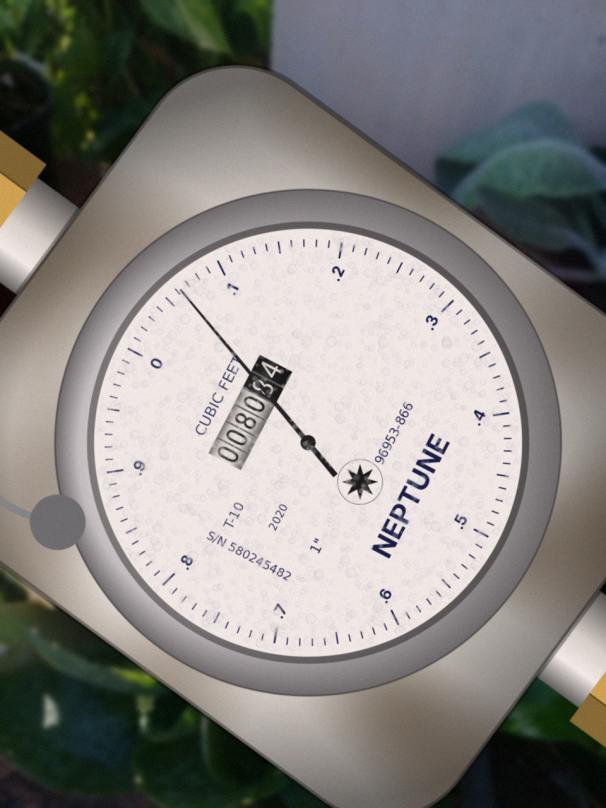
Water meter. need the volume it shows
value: 8084.06 ft³
